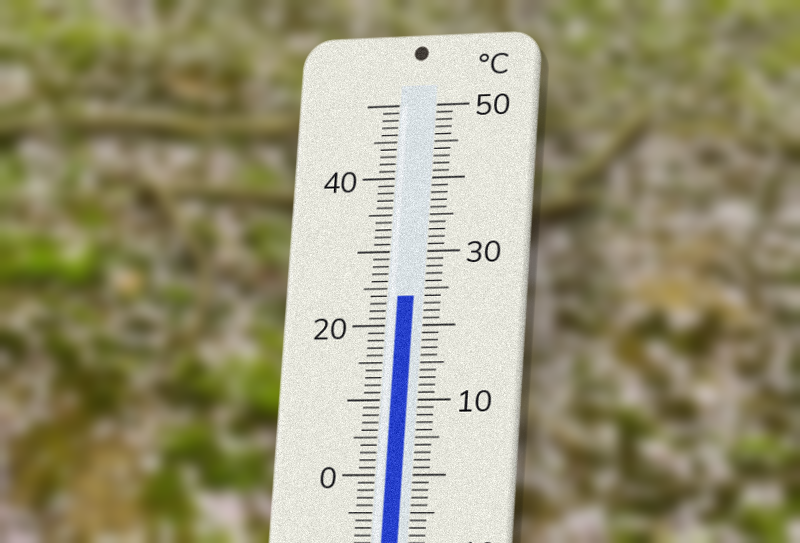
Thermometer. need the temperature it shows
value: 24 °C
